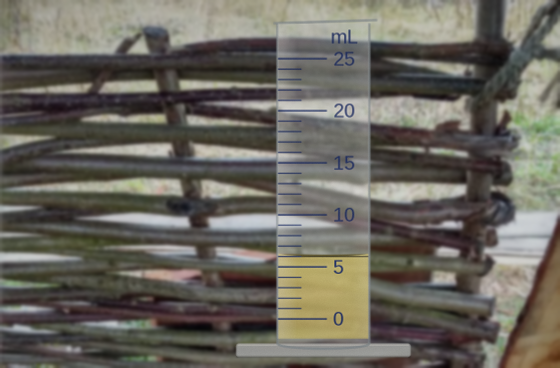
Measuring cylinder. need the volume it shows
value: 6 mL
